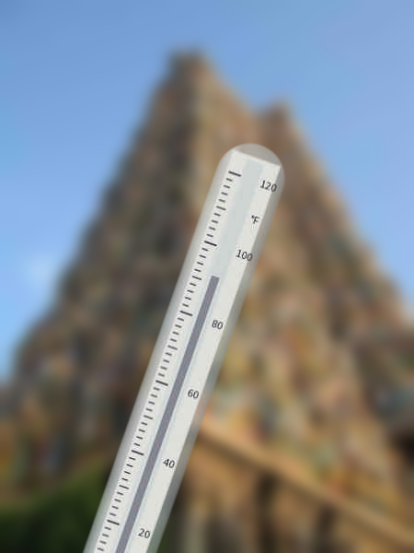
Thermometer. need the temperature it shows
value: 92 °F
